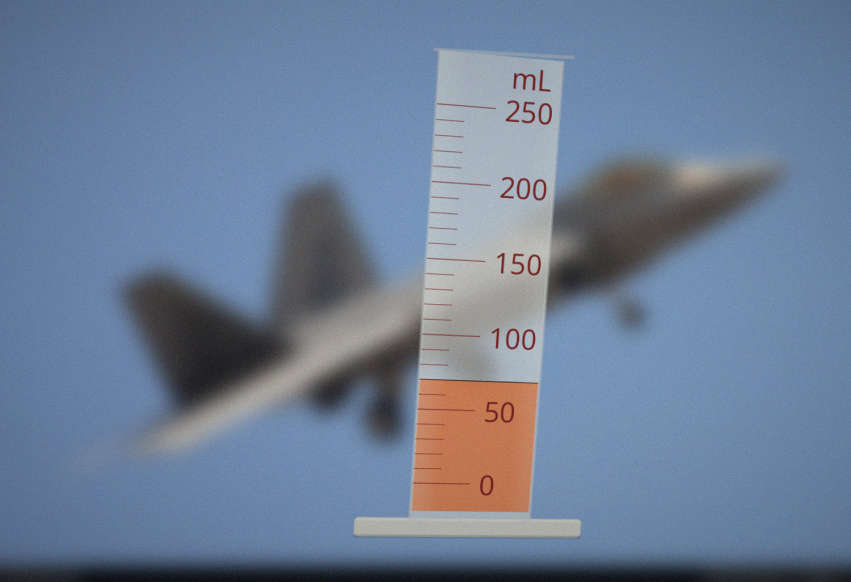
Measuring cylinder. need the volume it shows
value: 70 mL
